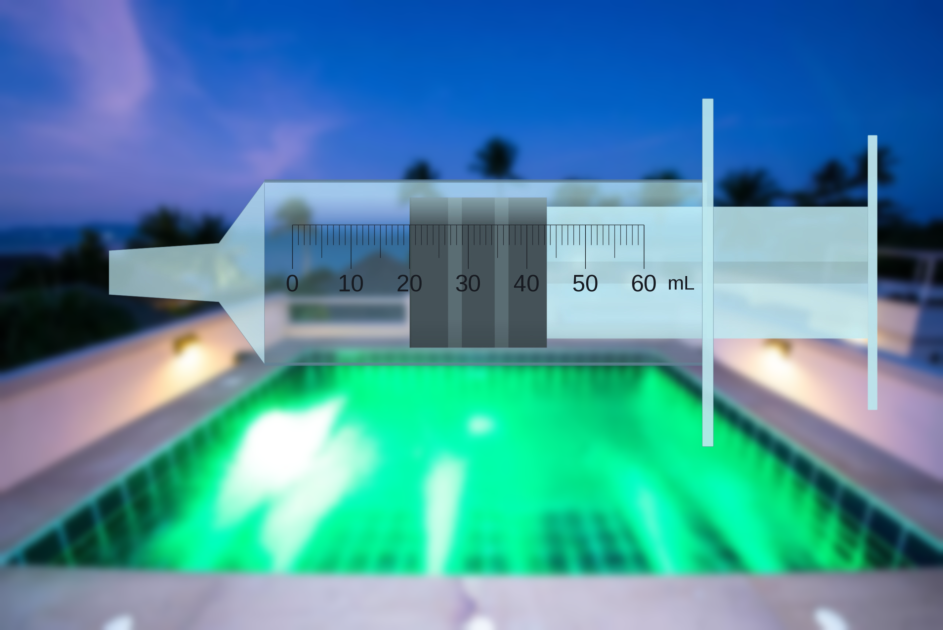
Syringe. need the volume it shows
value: 20 mL
